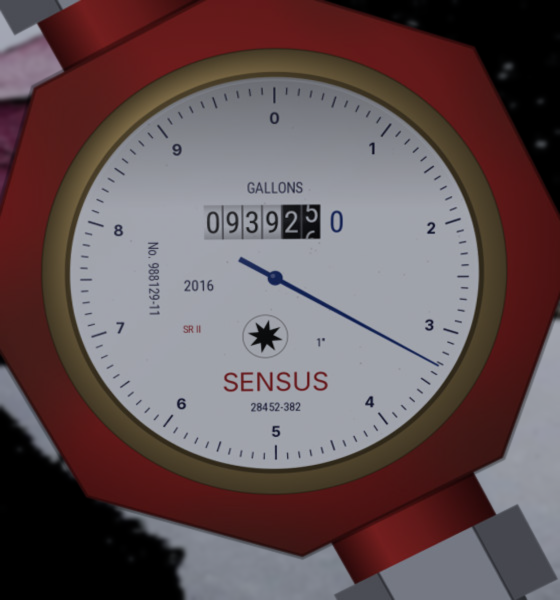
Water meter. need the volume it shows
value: 939253.3 gal
